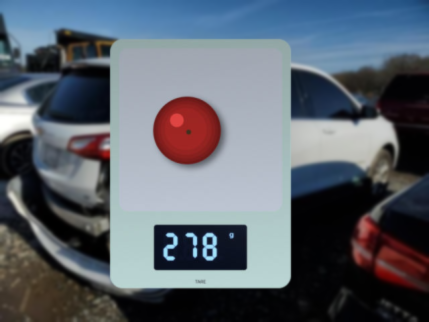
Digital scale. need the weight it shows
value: 278 g
